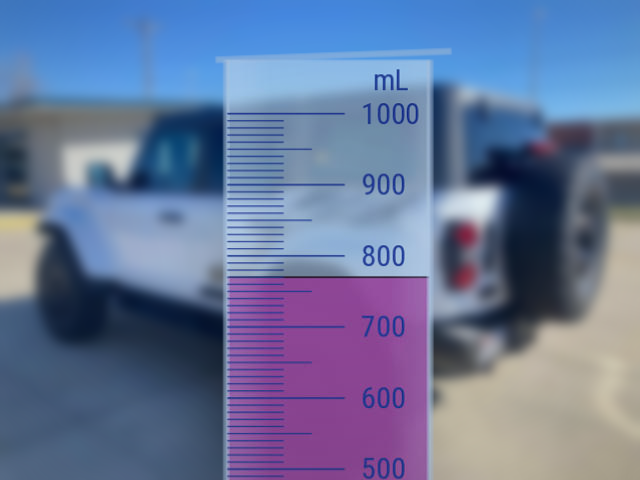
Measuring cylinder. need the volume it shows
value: 770 mL
